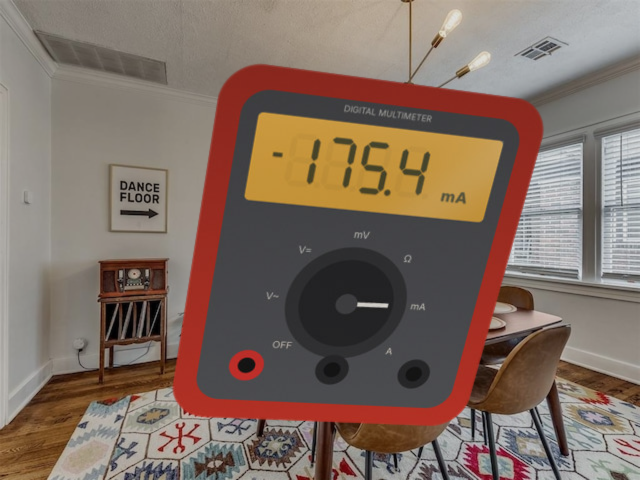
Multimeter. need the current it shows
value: -175.4 mA
